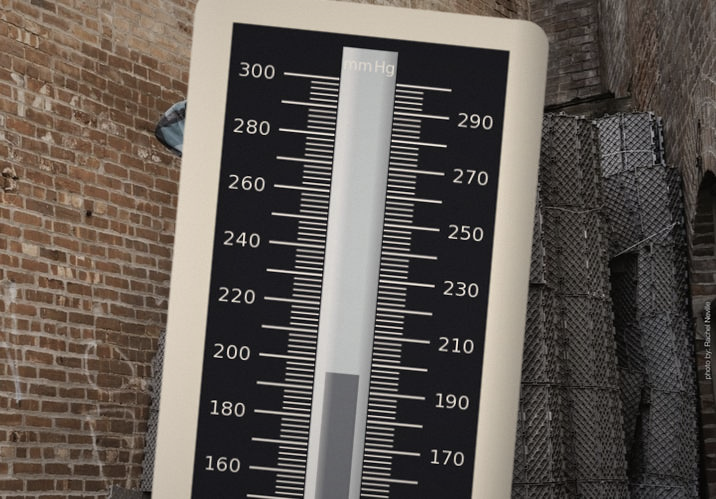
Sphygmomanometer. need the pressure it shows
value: 196 mmHg
